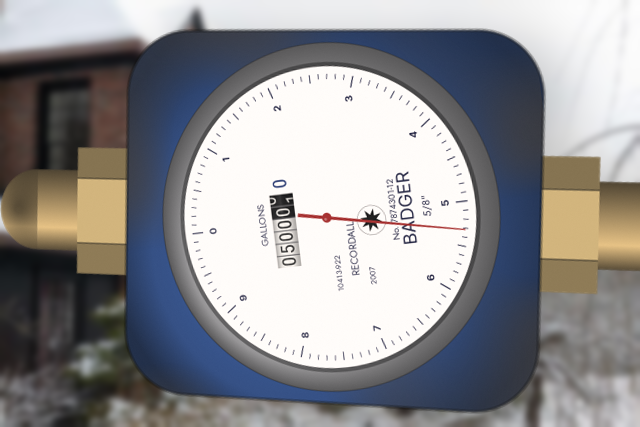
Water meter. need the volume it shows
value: 500005.3 gal
